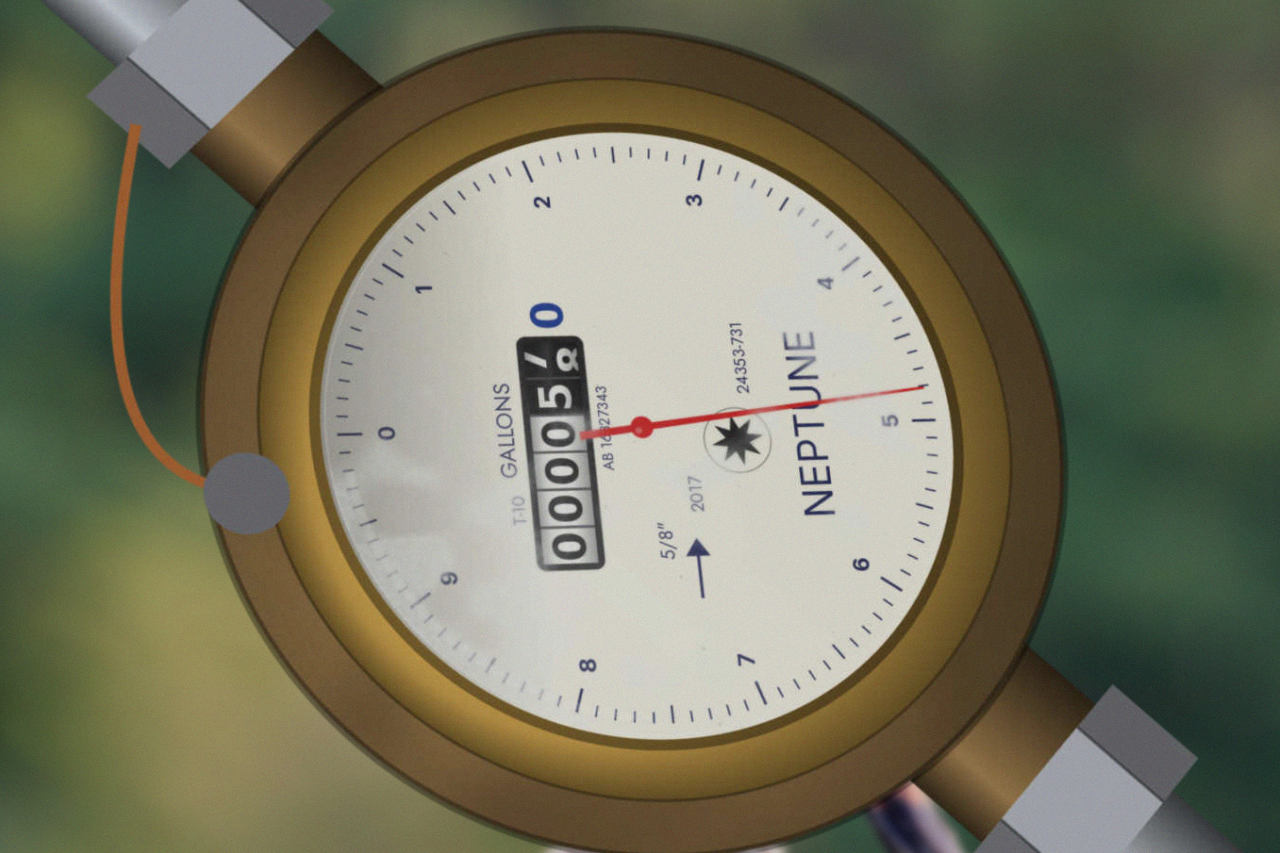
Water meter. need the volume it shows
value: 574.8 gal
